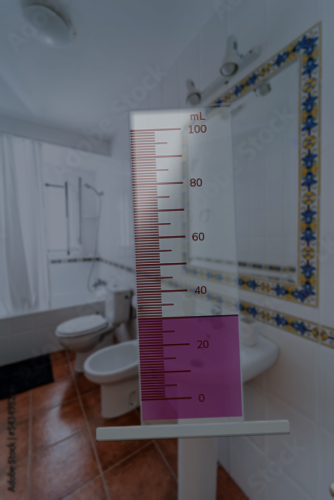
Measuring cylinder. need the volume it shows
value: 30 mL
